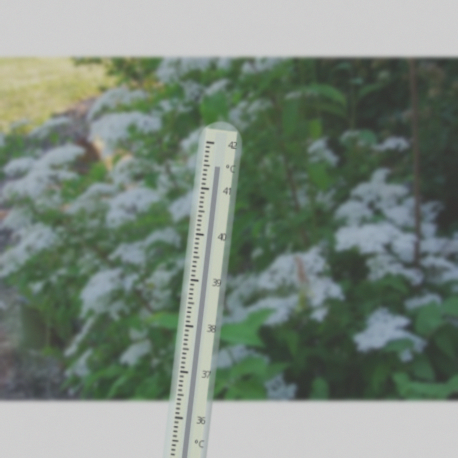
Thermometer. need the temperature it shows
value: 41.5 °C
